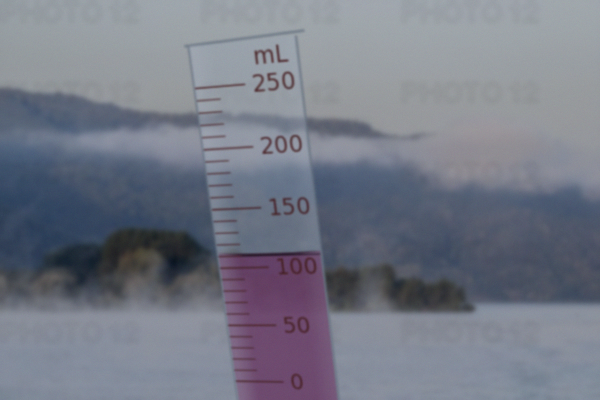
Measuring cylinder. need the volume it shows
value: 110 mL
